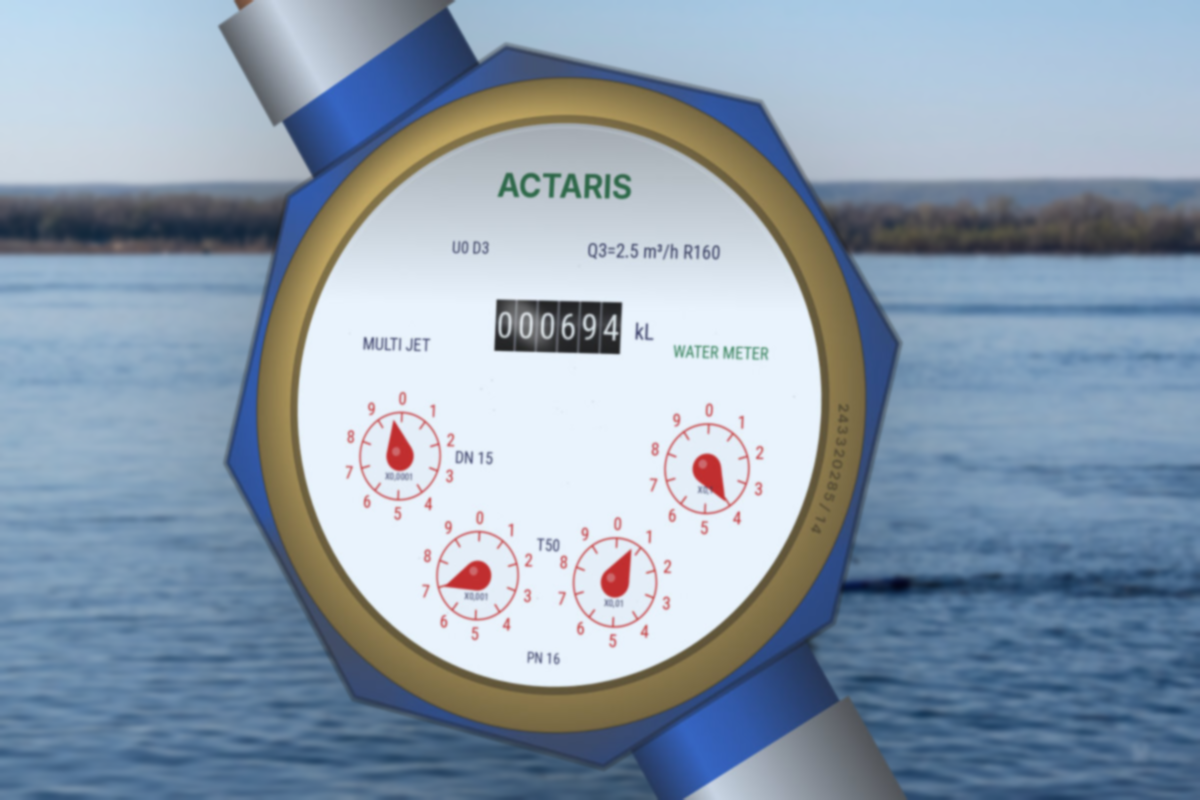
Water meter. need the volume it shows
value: 694.4069 kL
